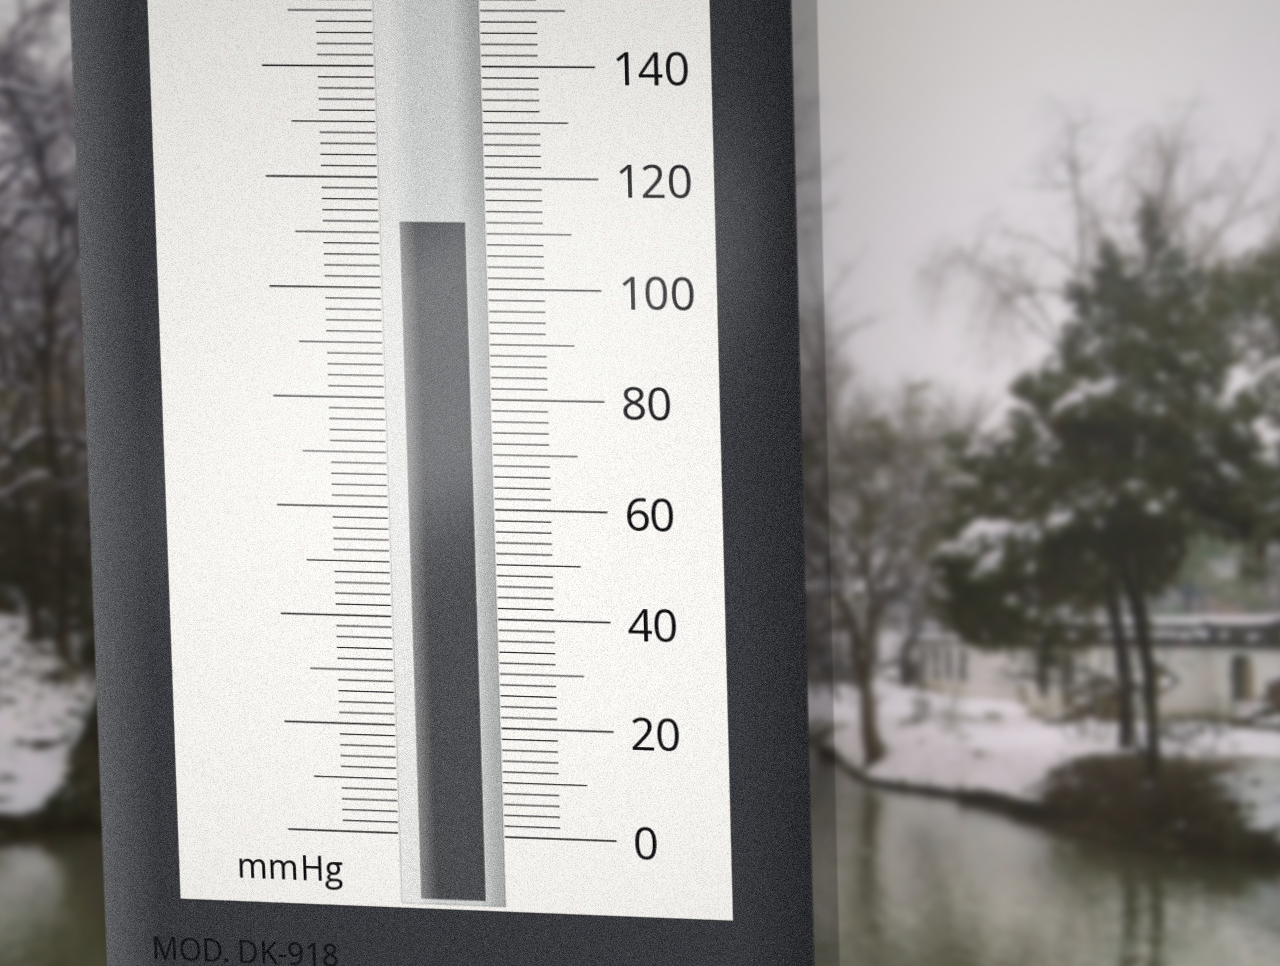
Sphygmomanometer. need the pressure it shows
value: 112 mmHg
